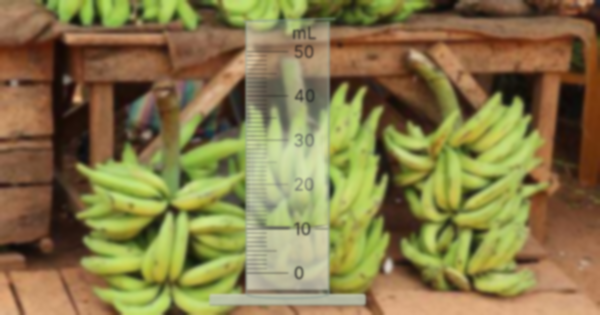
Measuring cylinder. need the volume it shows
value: 10 mL
